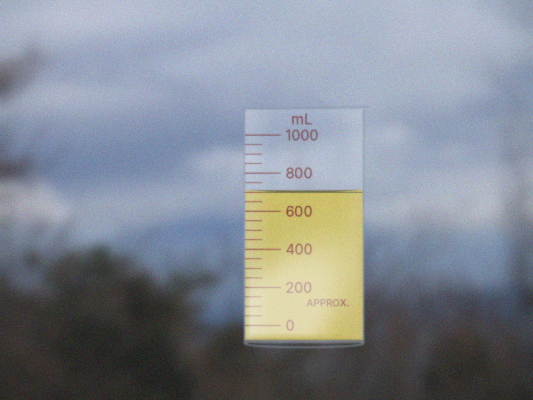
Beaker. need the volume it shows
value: 700 mL
